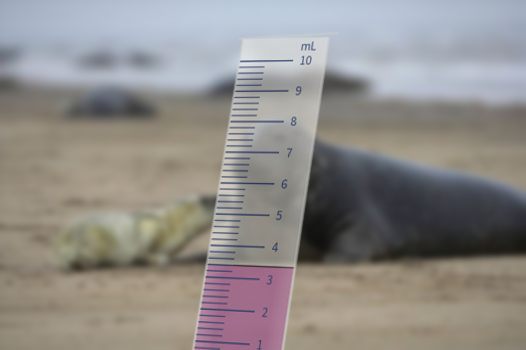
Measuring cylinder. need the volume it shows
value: 3.4 mL
